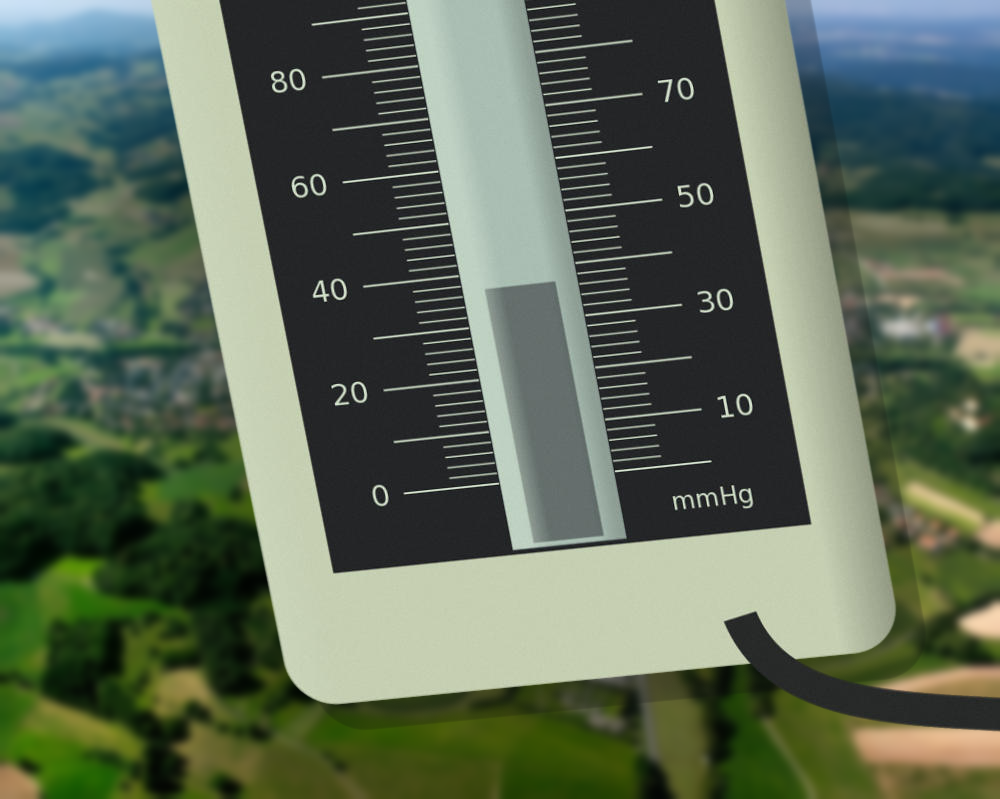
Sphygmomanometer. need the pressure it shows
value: 37 mmHg
